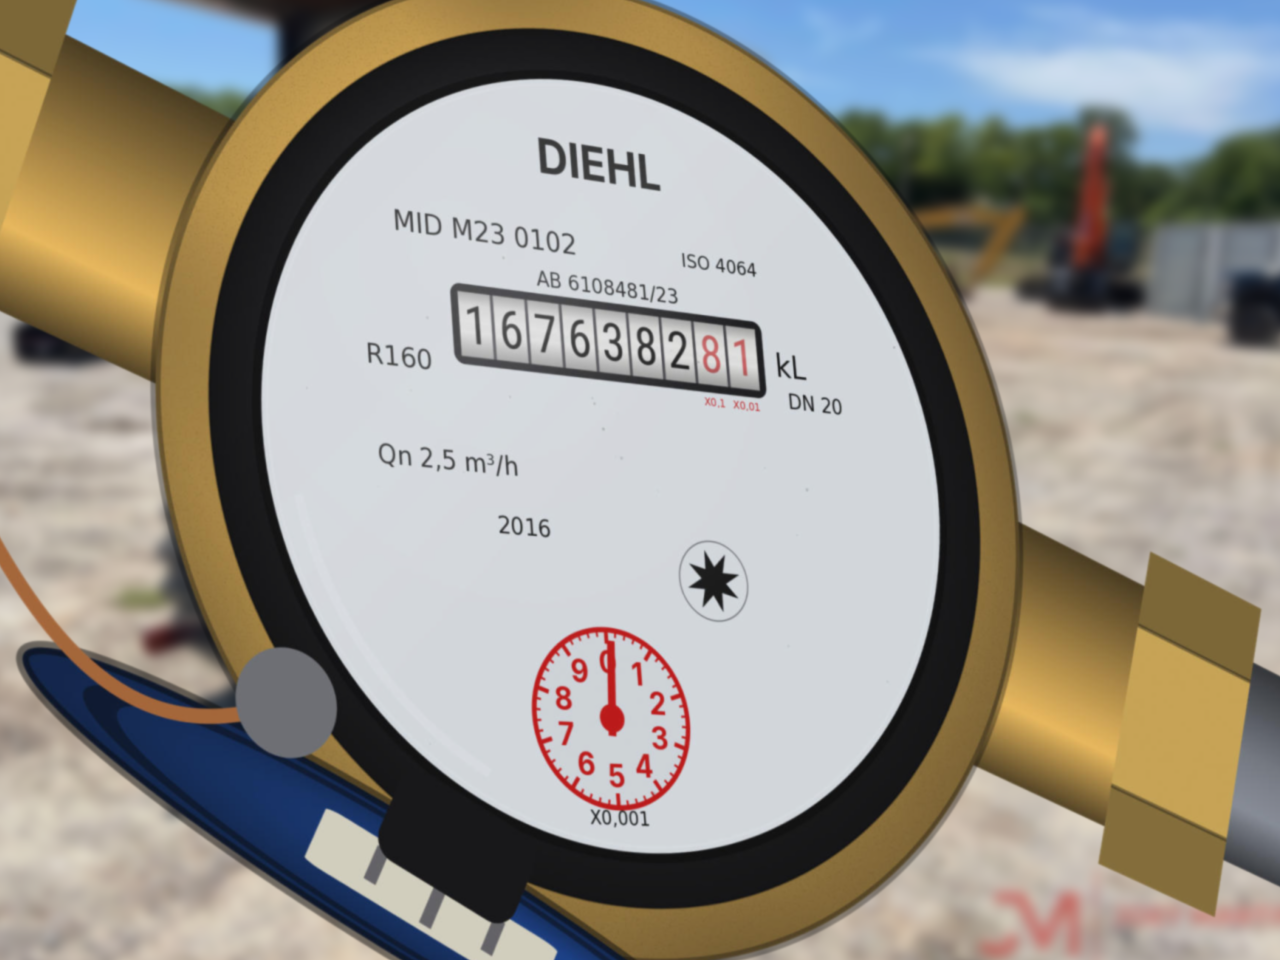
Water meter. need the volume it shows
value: 1676382.810 kL
